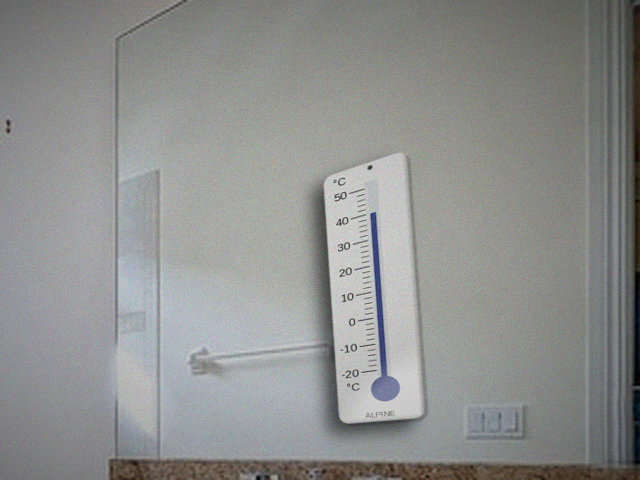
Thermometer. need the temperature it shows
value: 40 °C
